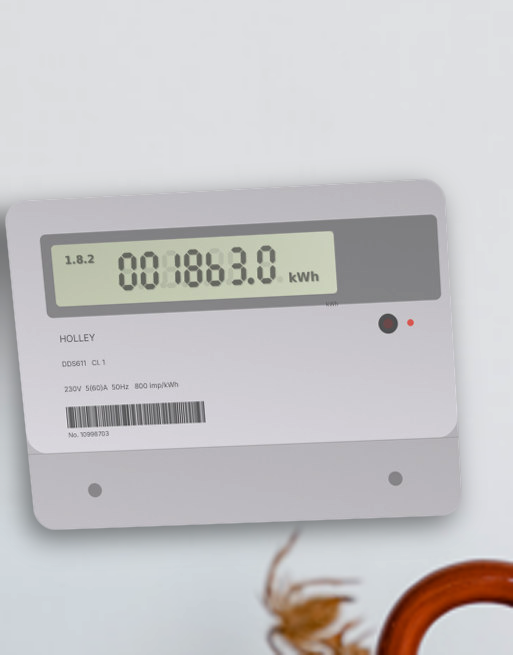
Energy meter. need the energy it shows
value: 1863.0 kWh
